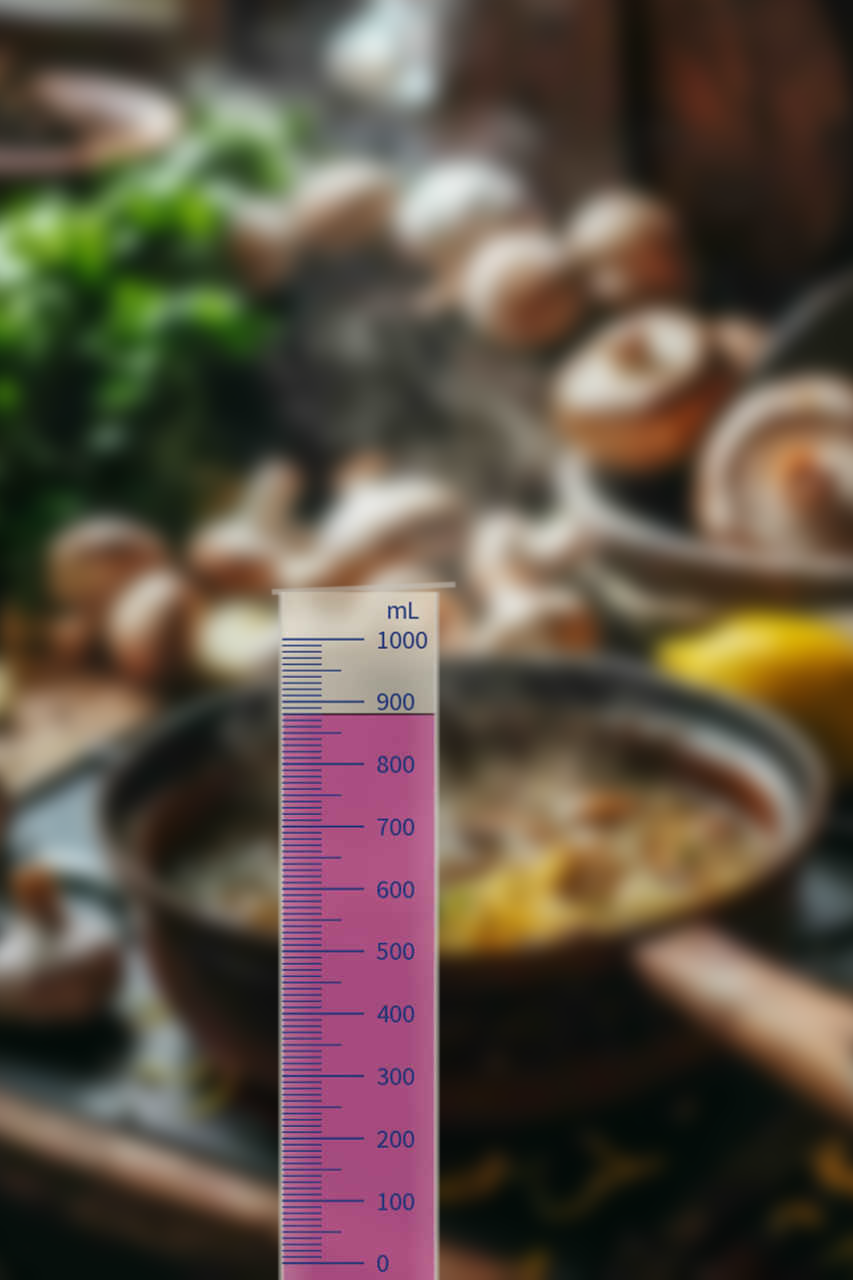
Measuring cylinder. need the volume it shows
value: 880 mL
